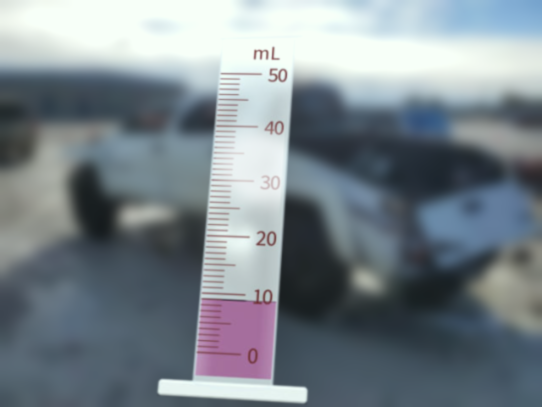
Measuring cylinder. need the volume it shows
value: 9 mL
